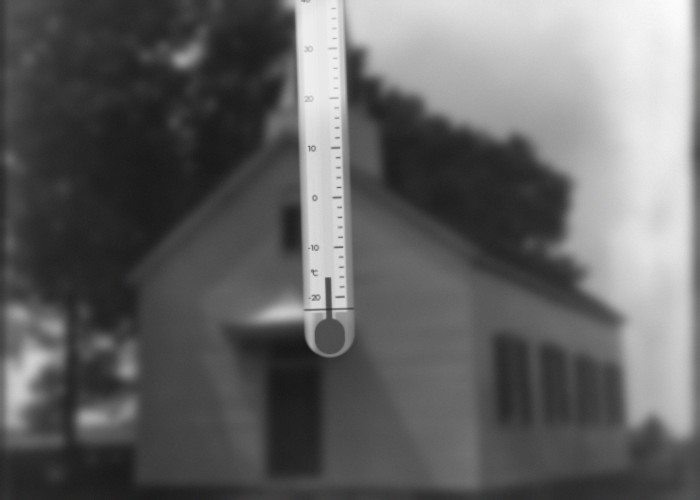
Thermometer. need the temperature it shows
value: -16 °C
